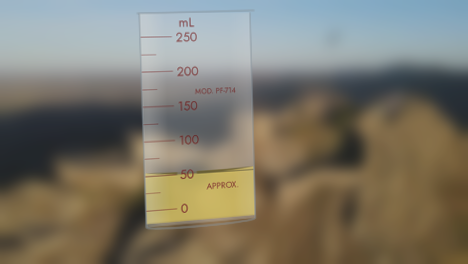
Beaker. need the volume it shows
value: 50 mL
